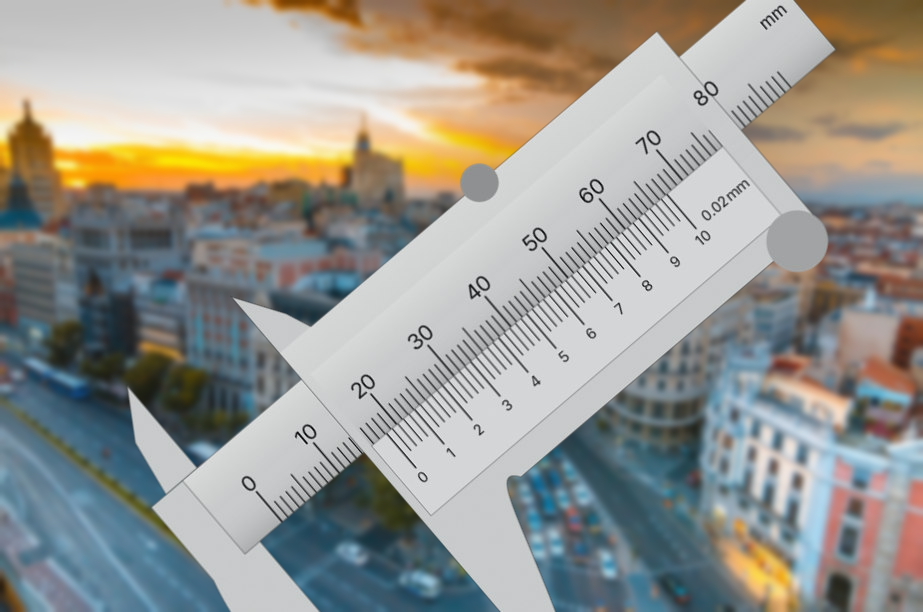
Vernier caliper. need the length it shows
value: 18.2 mm
